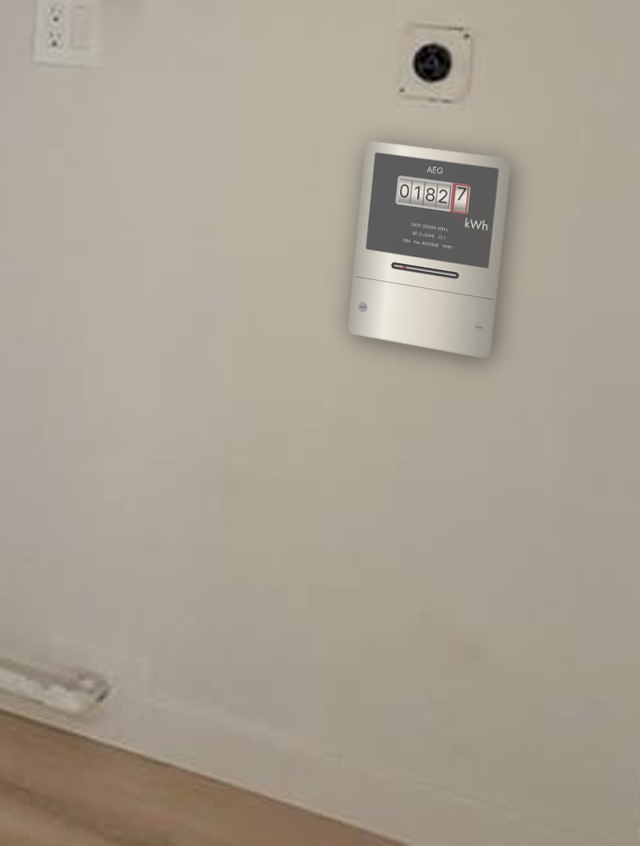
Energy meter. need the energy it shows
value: 182.7 kWh
